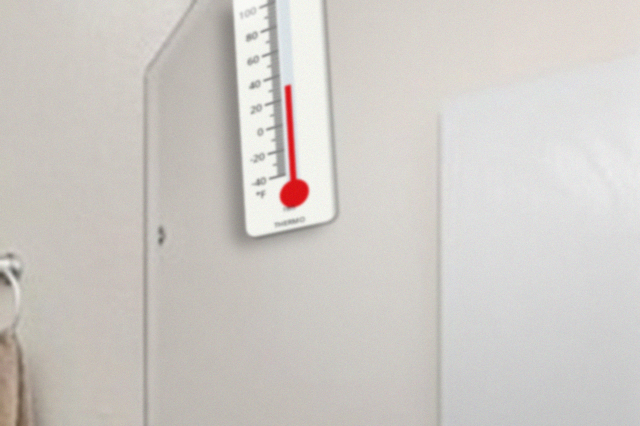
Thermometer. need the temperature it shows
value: 30 °F
